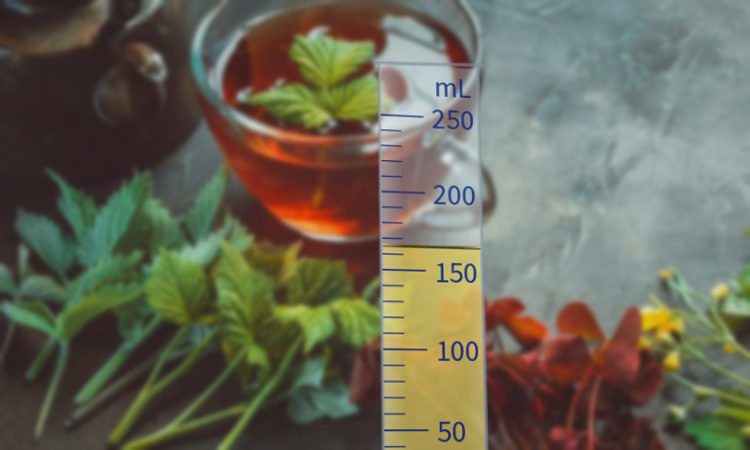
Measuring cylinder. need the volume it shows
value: 165 mL
